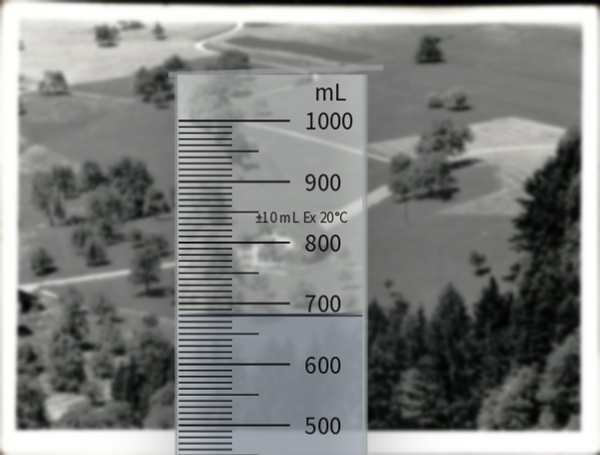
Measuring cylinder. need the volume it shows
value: 680 mL
